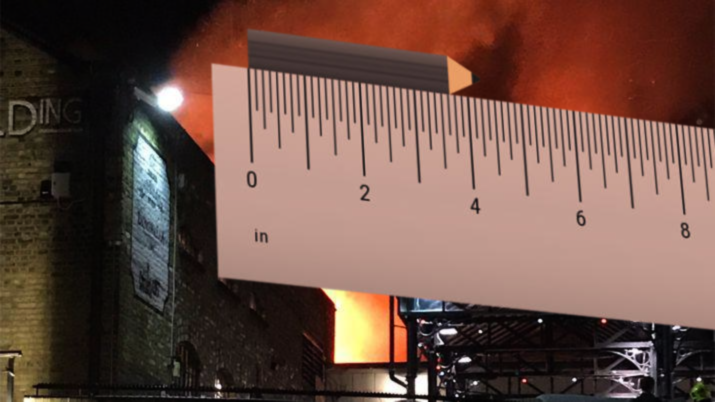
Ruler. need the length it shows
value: 4.25 in
